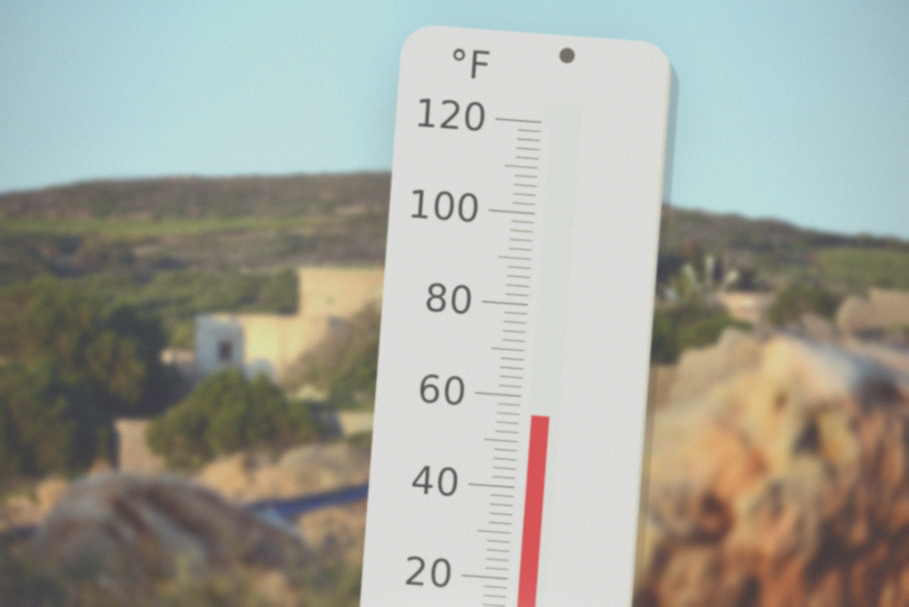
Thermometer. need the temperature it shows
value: 56 °F
